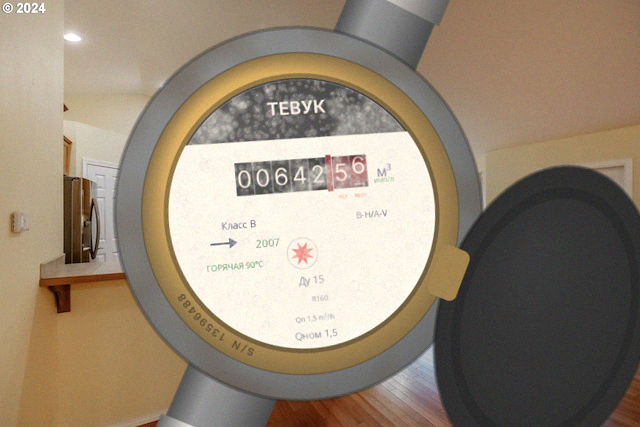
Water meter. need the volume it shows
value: 642.56 m³
